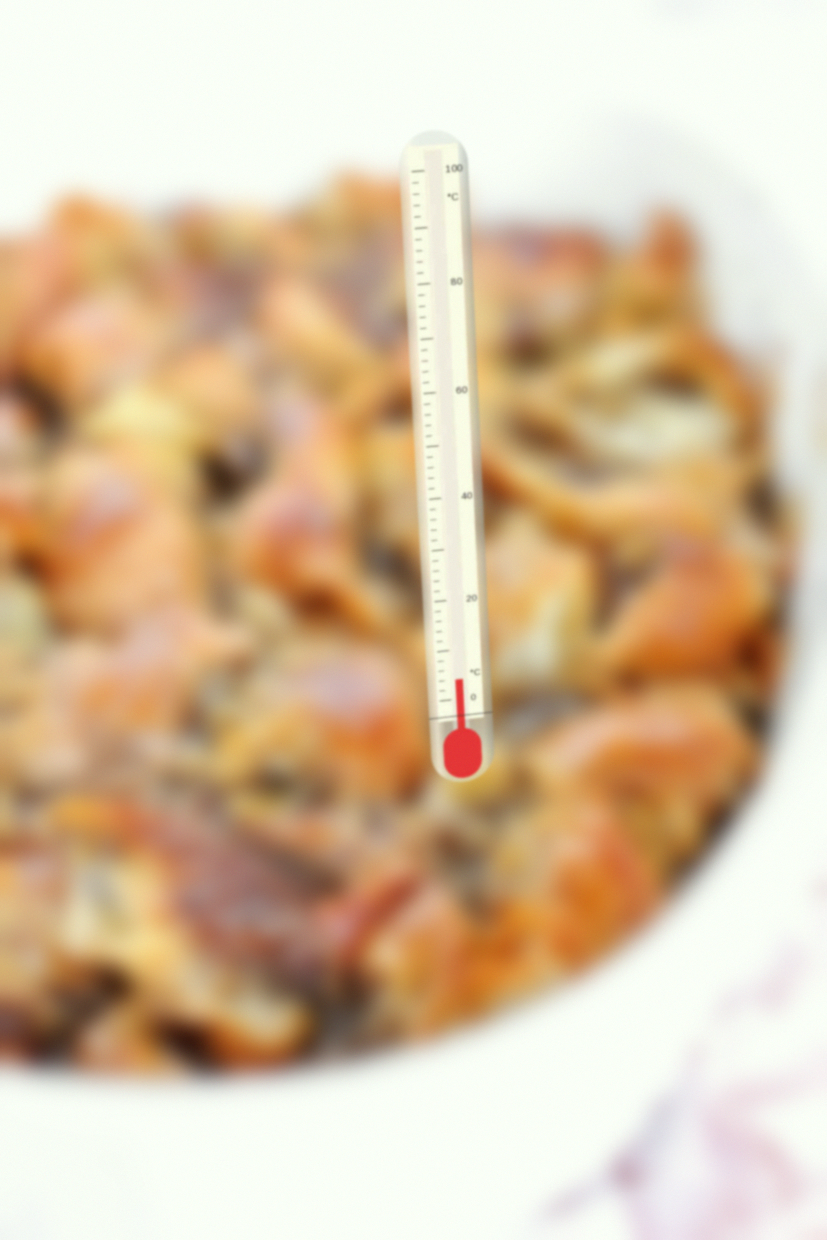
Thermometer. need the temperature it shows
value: 4 °C
